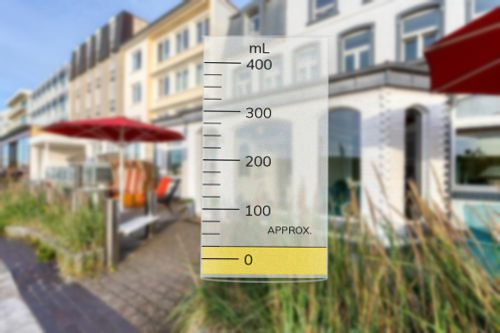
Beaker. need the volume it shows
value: 25 mL
